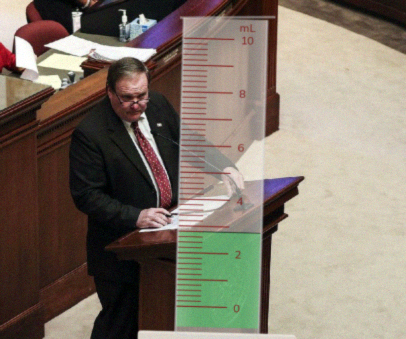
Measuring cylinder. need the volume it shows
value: 2.8 mL
